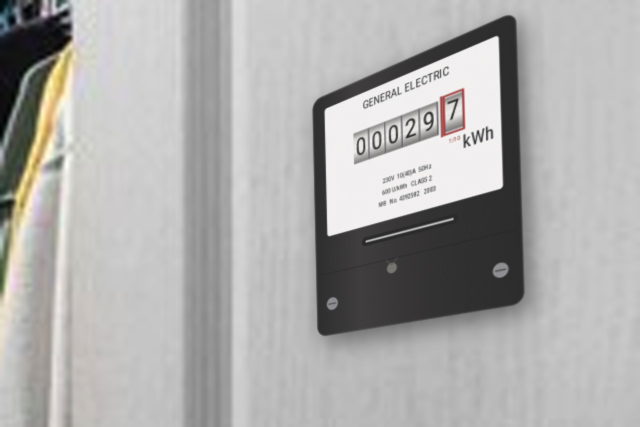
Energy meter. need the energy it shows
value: 29.7 kWh
